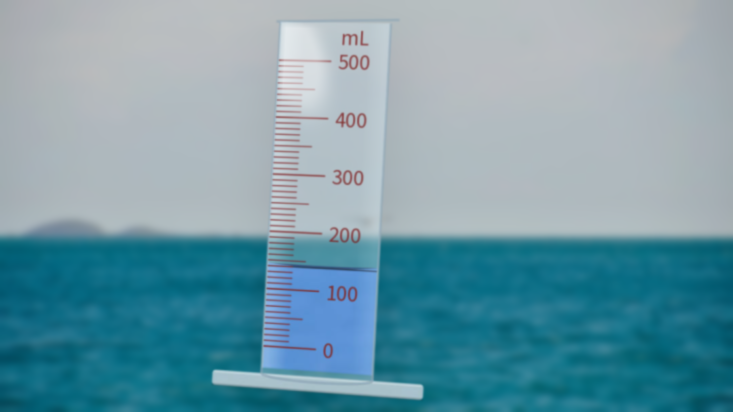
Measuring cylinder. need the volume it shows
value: 140 mL
